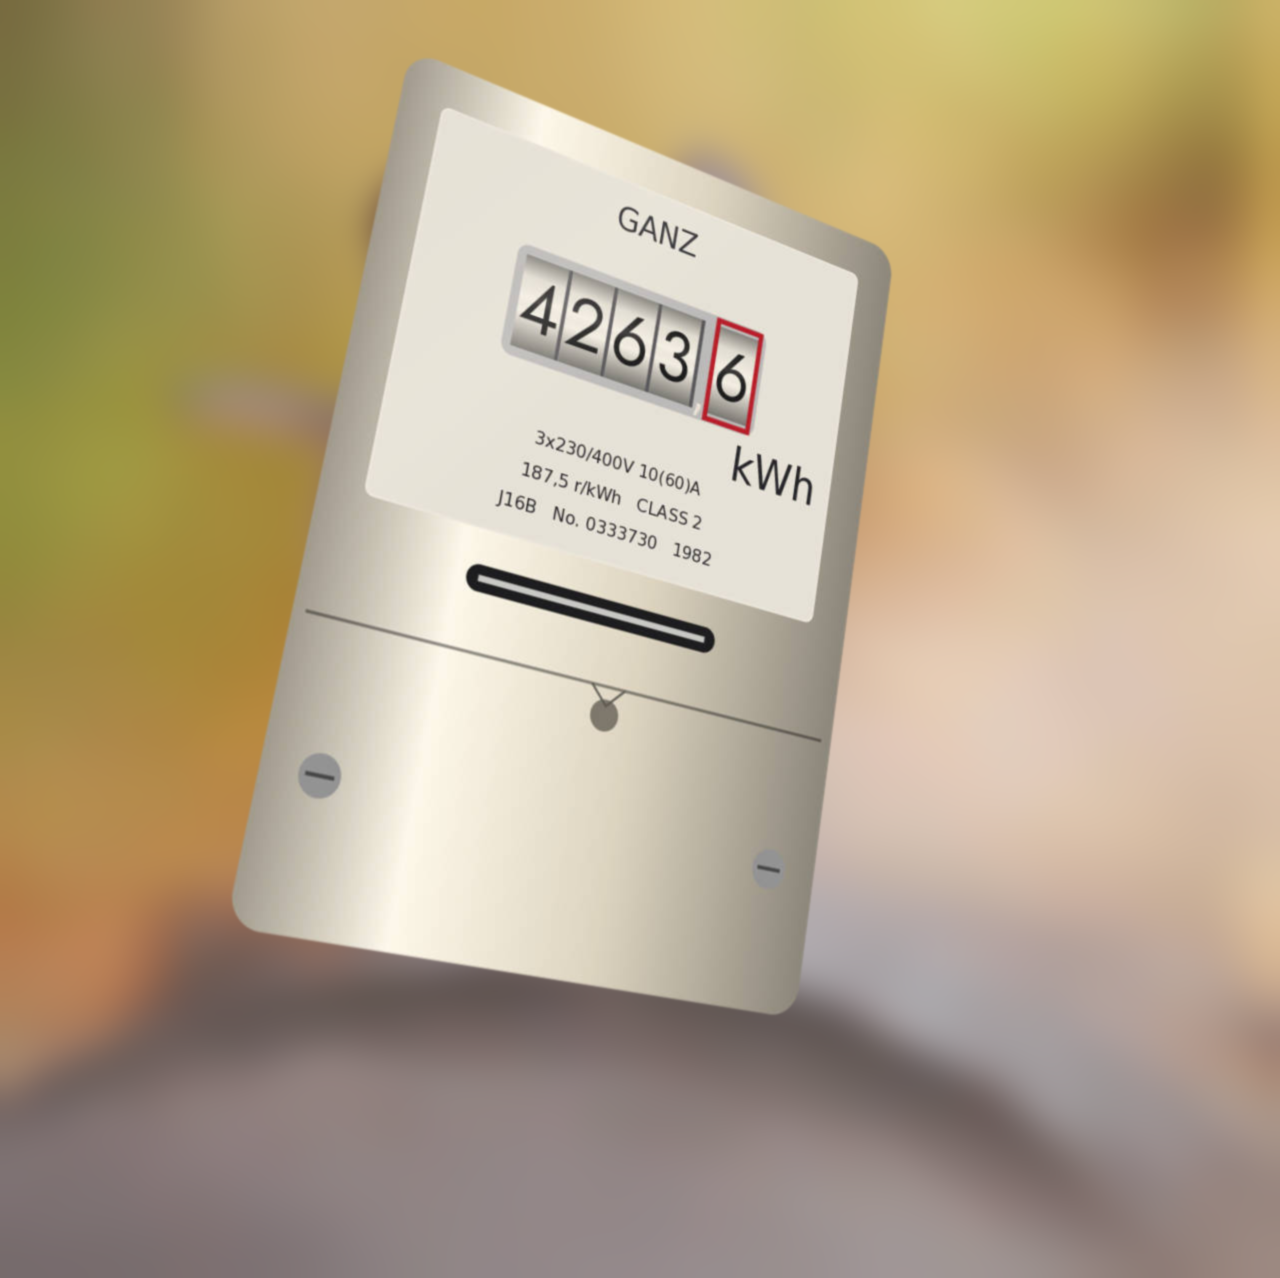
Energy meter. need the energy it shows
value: 4263.6 kWh
